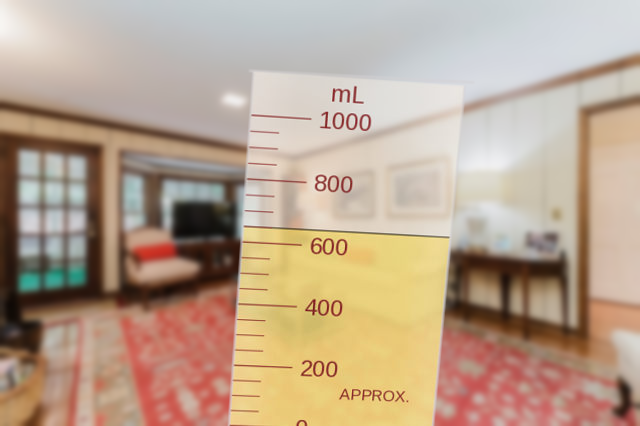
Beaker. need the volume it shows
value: 650 mL
